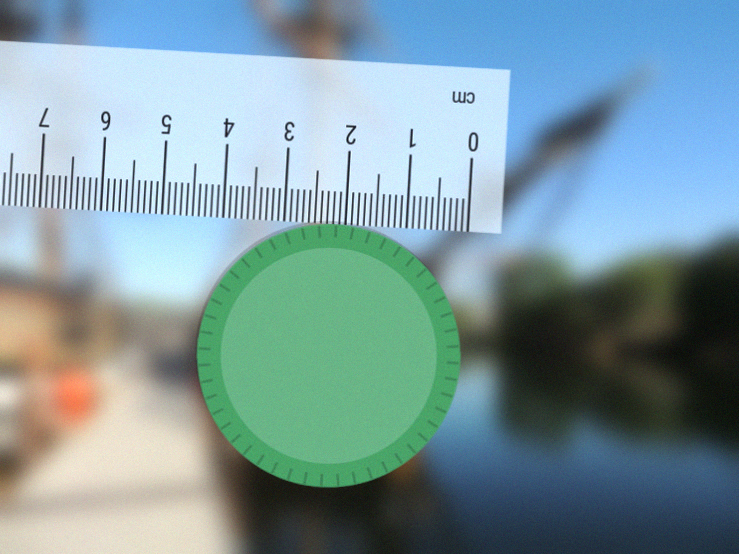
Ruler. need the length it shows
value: 4.3 cm
